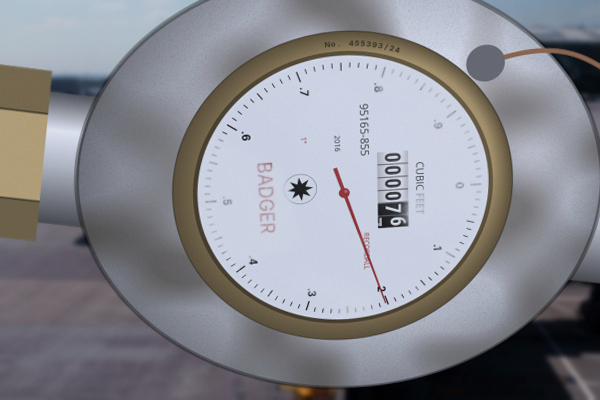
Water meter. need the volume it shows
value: 76.20 ft³
